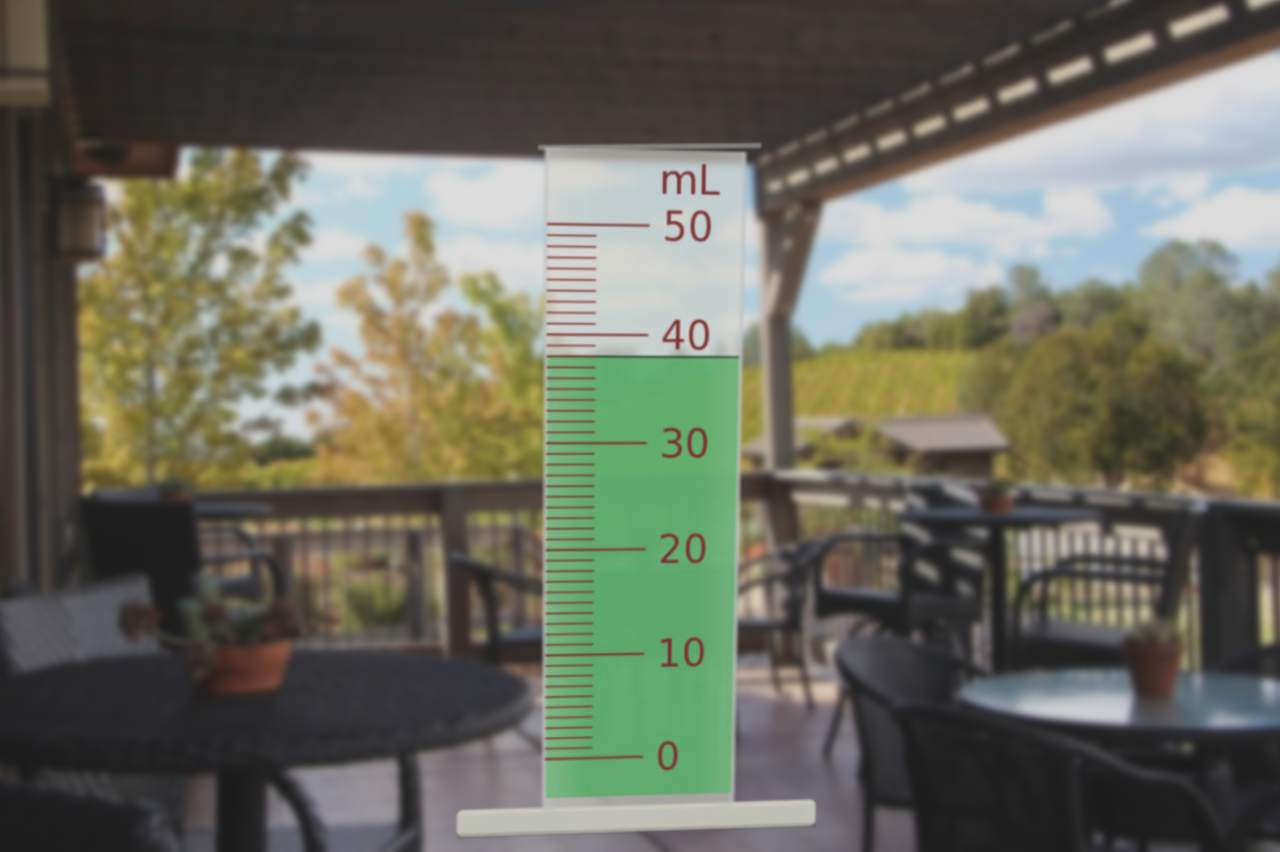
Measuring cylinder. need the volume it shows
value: 38 mL
